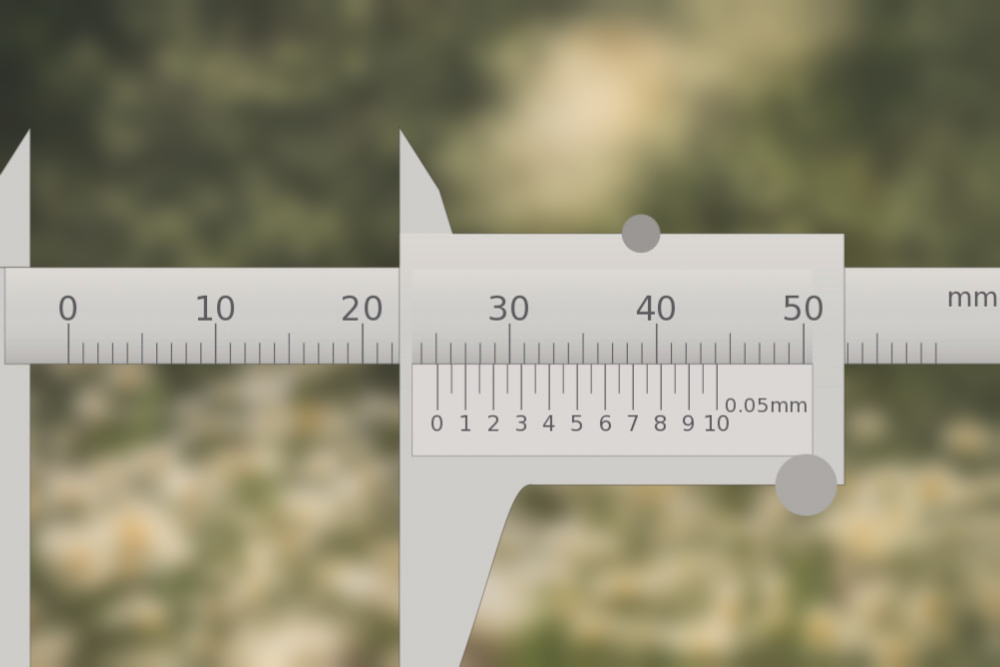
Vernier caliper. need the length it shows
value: 25.1 mm
